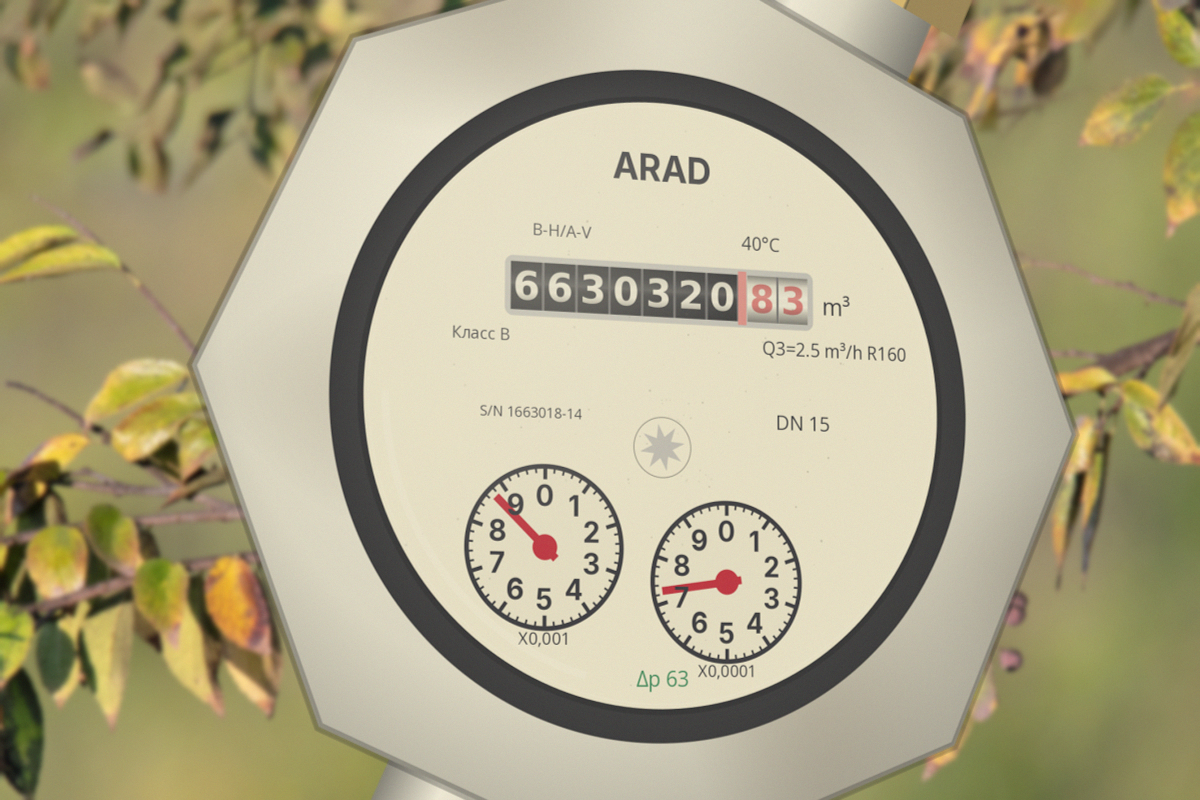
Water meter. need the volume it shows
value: 6630320.8387 m³
